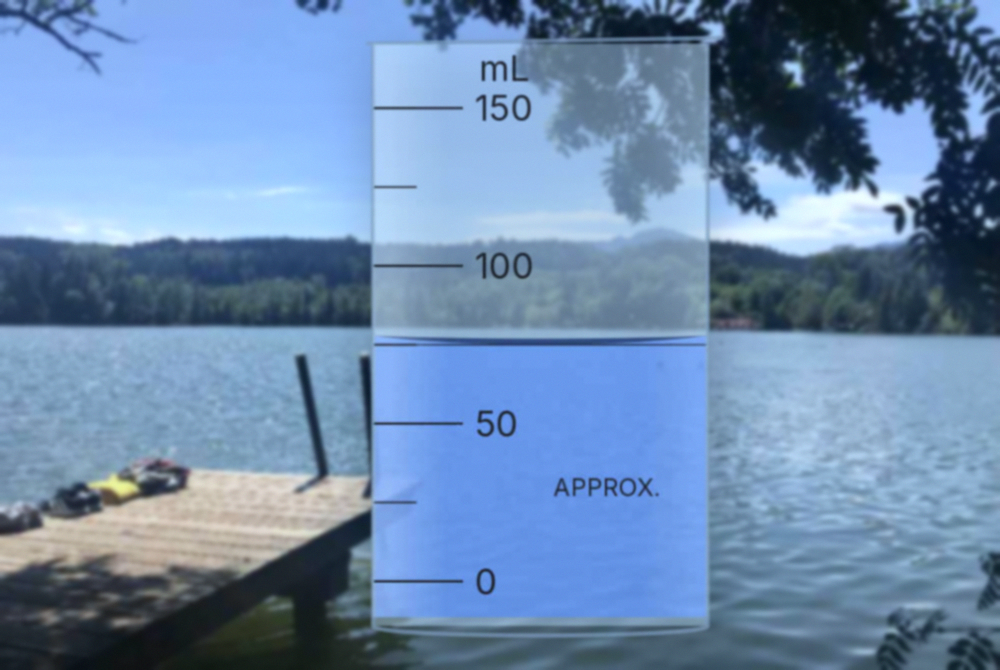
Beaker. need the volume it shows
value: 75 mL
